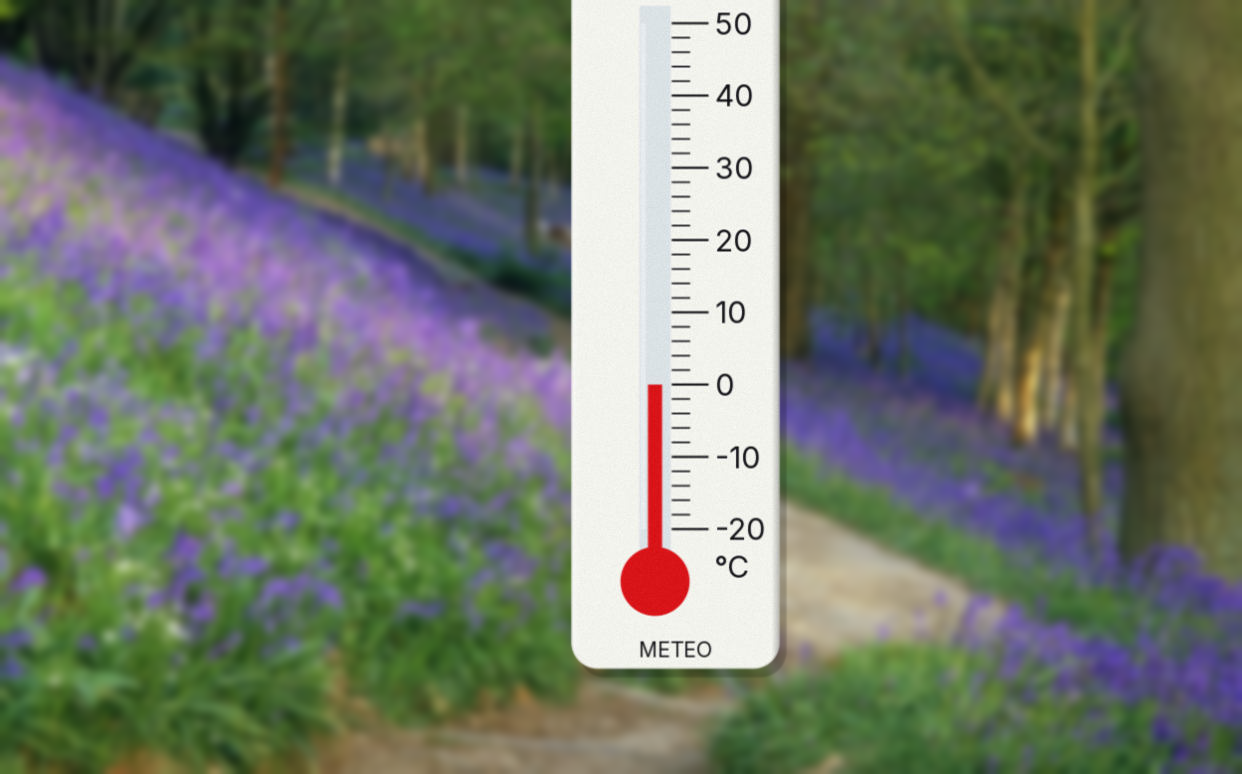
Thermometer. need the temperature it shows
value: 0 °C
